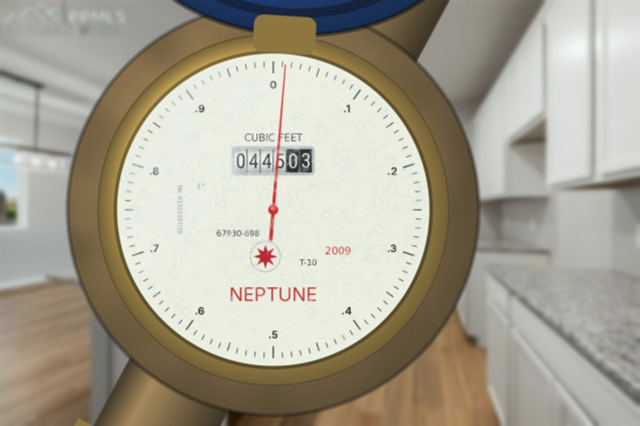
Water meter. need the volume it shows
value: 44503.01 ft³
